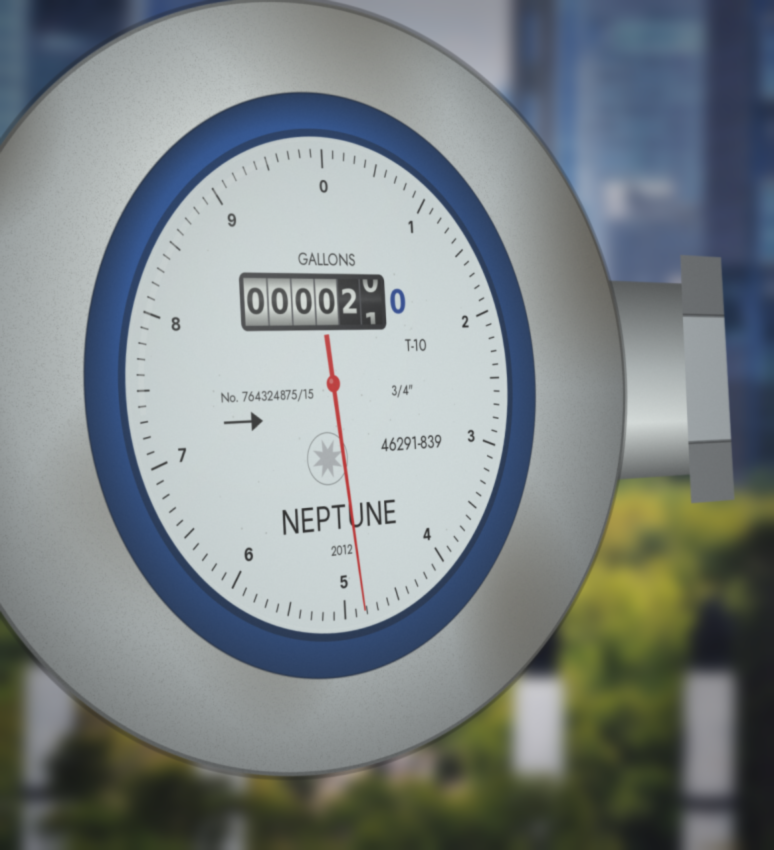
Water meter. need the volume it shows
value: 204.8 gal
